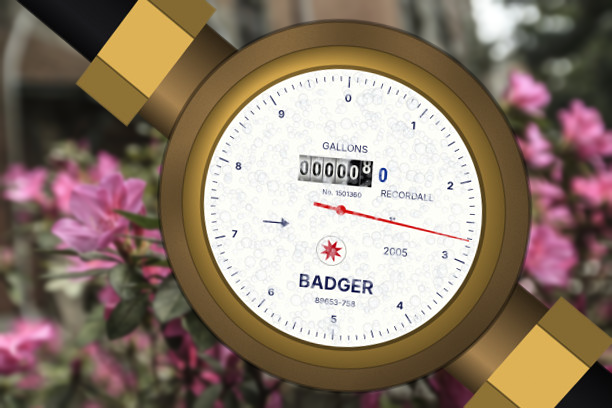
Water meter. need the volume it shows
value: 82.7 gal
